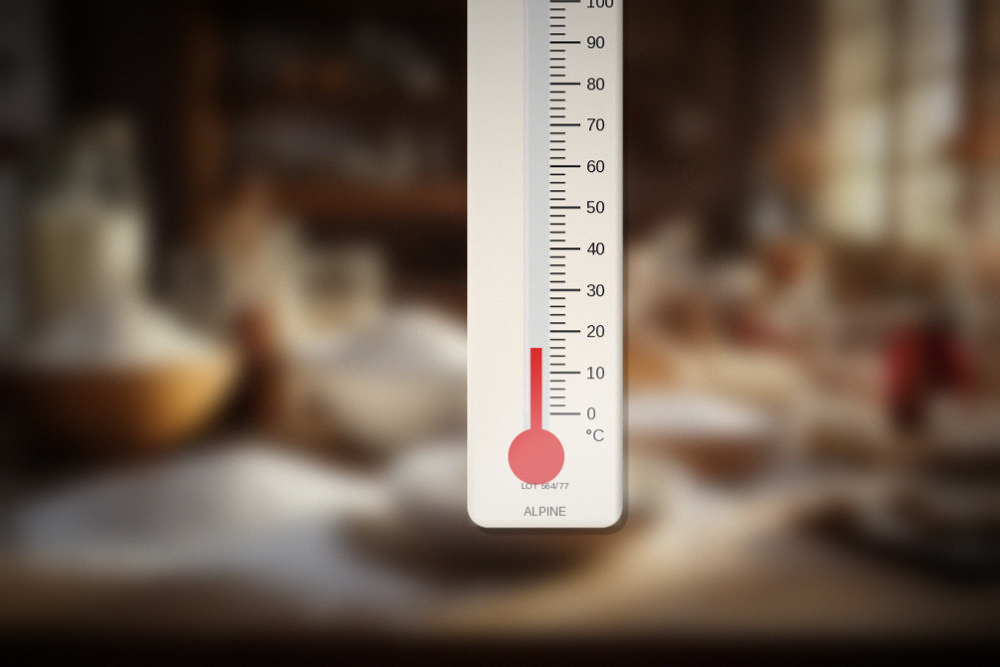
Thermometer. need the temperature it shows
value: 16 °C
